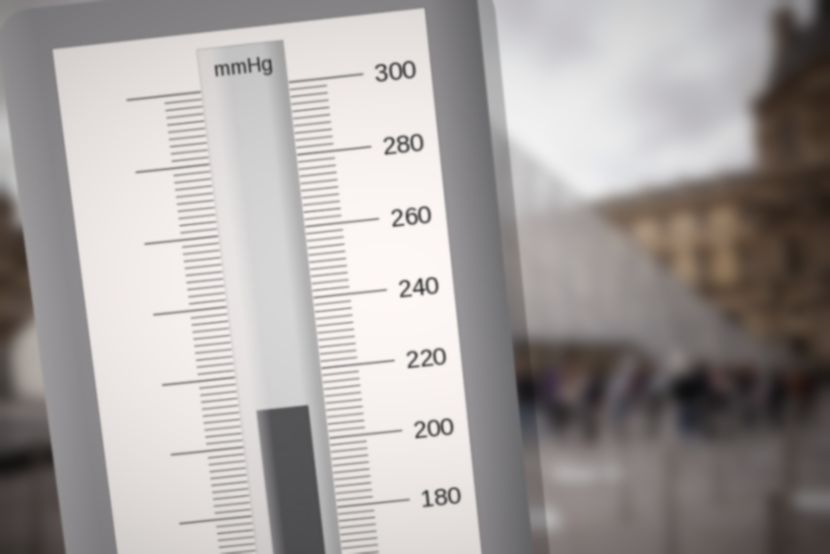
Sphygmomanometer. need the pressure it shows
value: 210 mmHg
